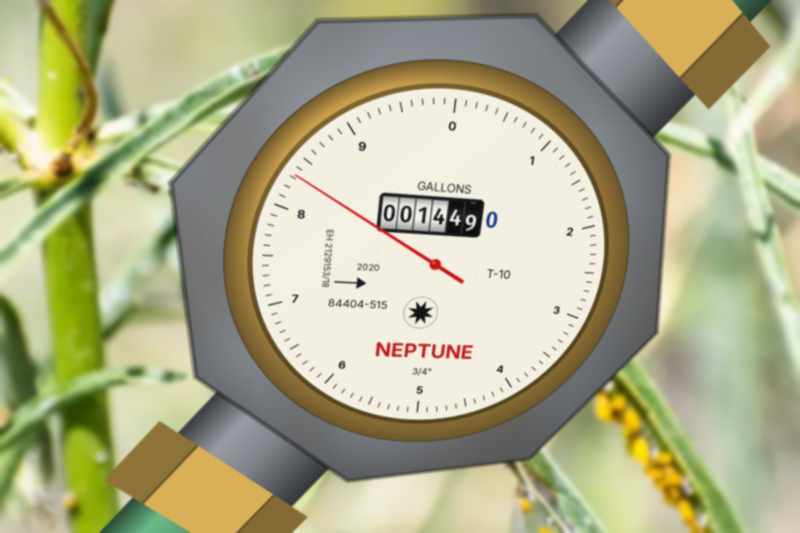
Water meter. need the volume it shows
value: 14488.3 gal
